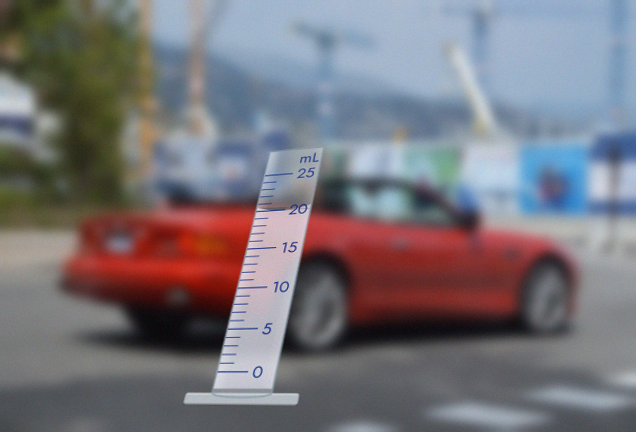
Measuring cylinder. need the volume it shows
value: 20 mL
